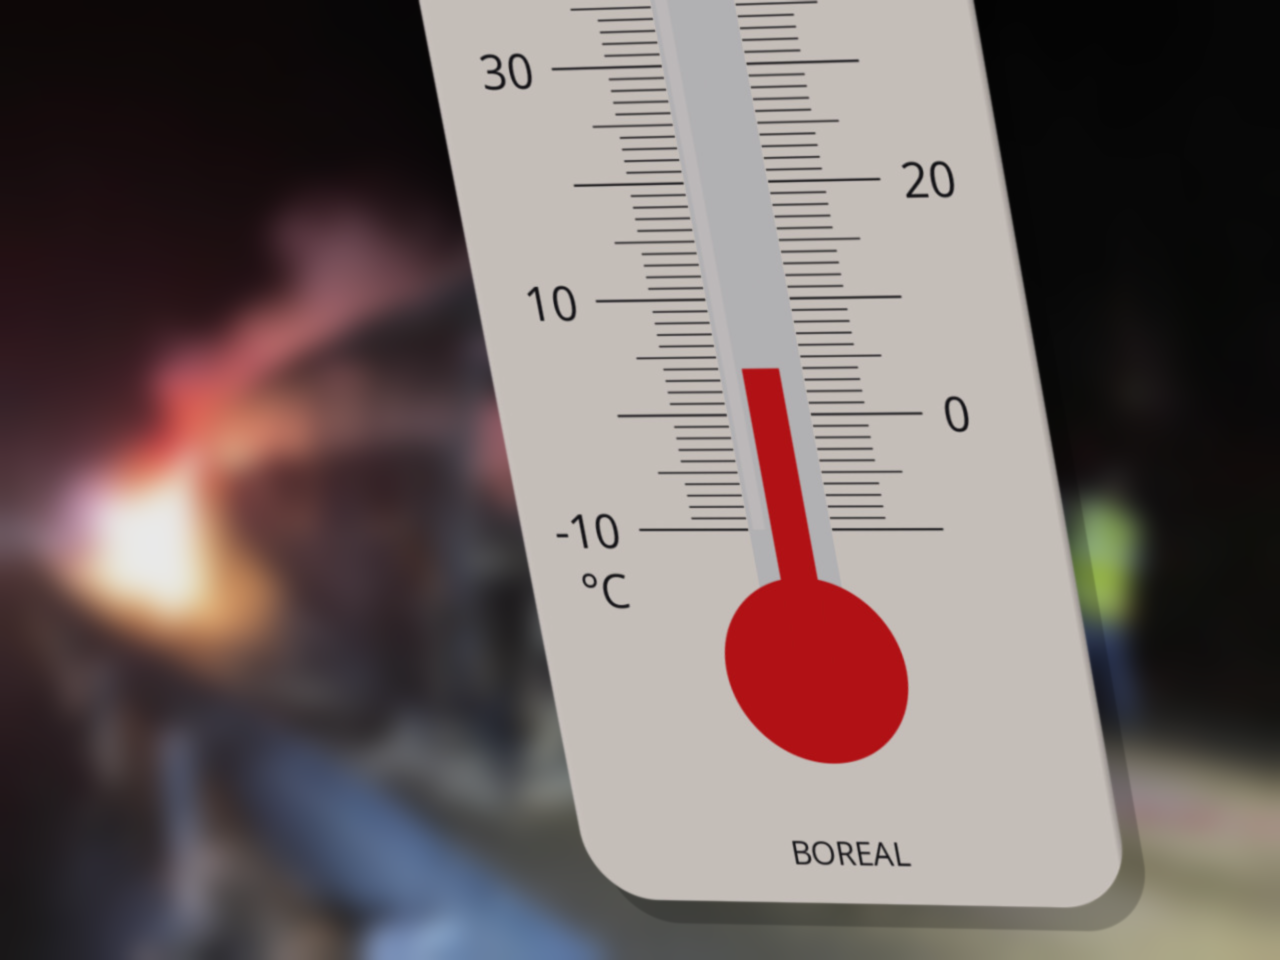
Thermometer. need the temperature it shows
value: 4 °C
